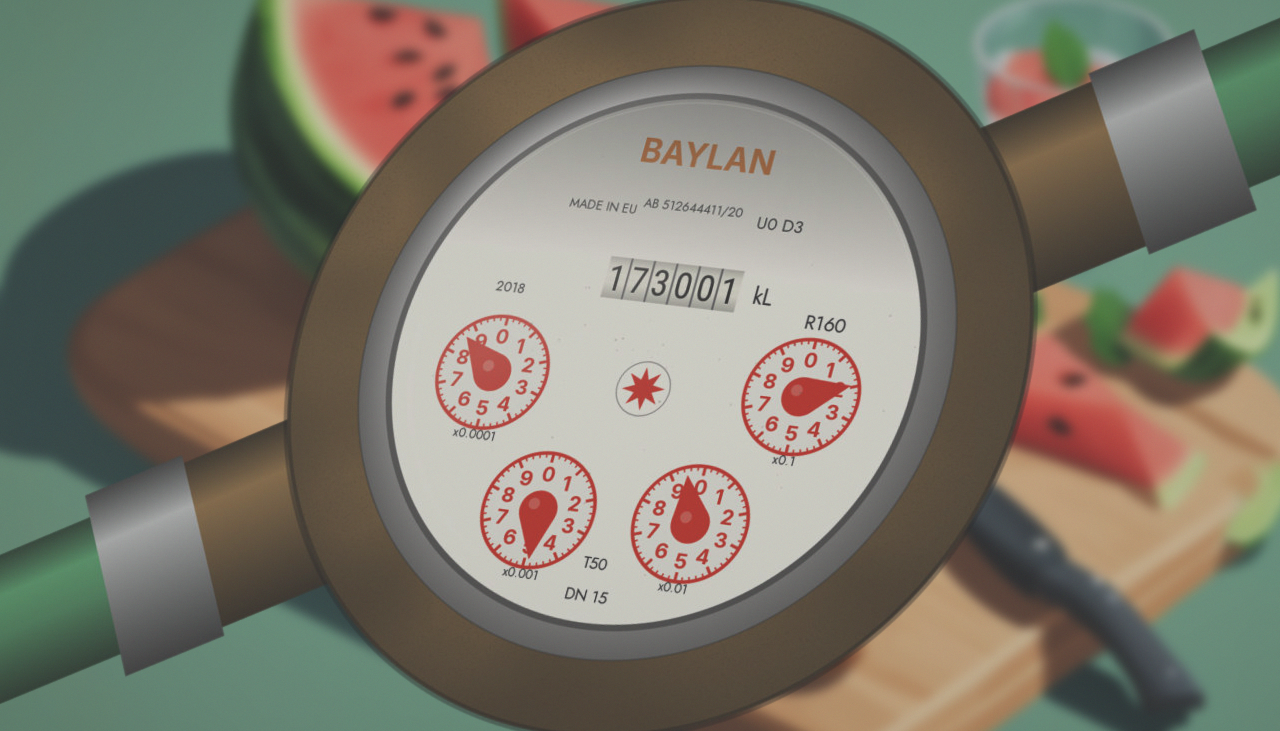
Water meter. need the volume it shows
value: 173001.1948 kL
